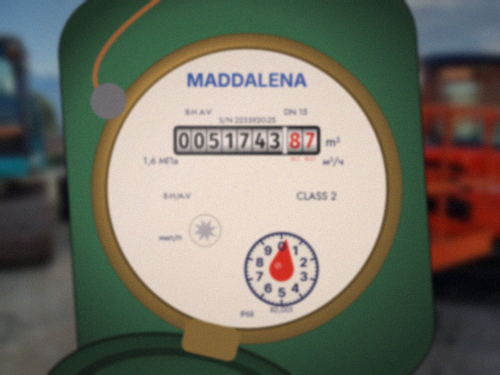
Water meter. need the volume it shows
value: 51743.870 m³
